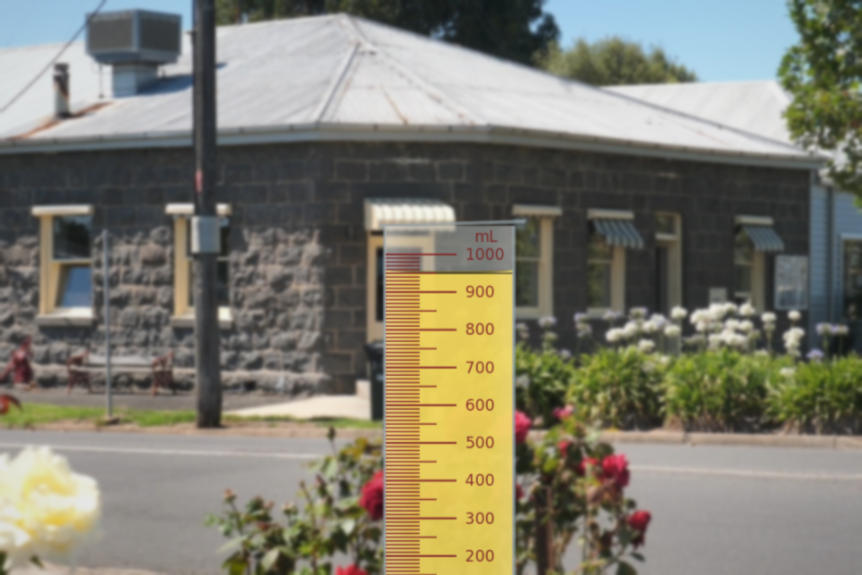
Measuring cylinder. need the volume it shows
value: 950 mL
